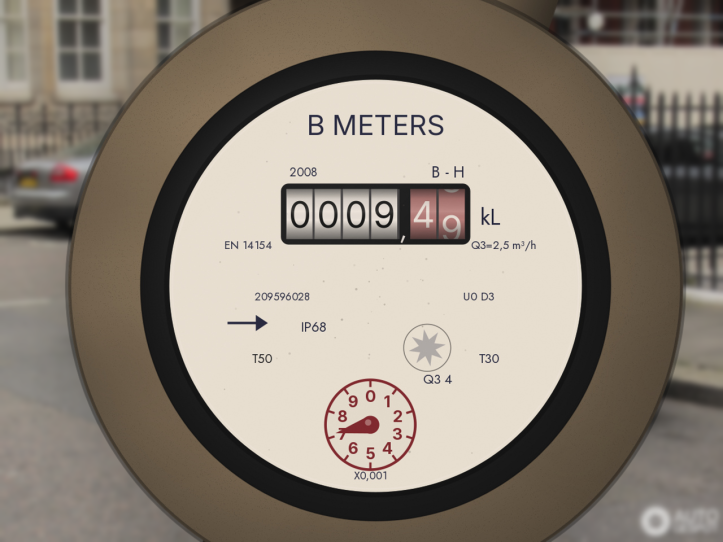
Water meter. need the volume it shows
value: 9.487 kL
